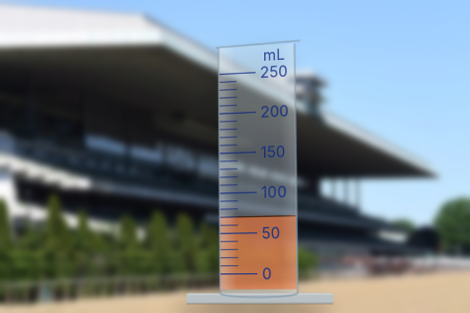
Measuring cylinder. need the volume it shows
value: 70 mL
